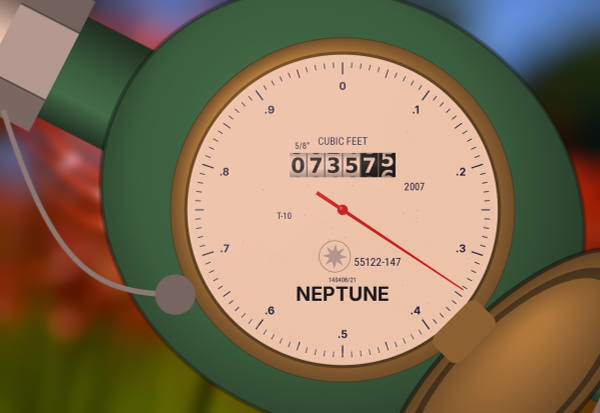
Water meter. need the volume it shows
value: 73575.34 ft³
